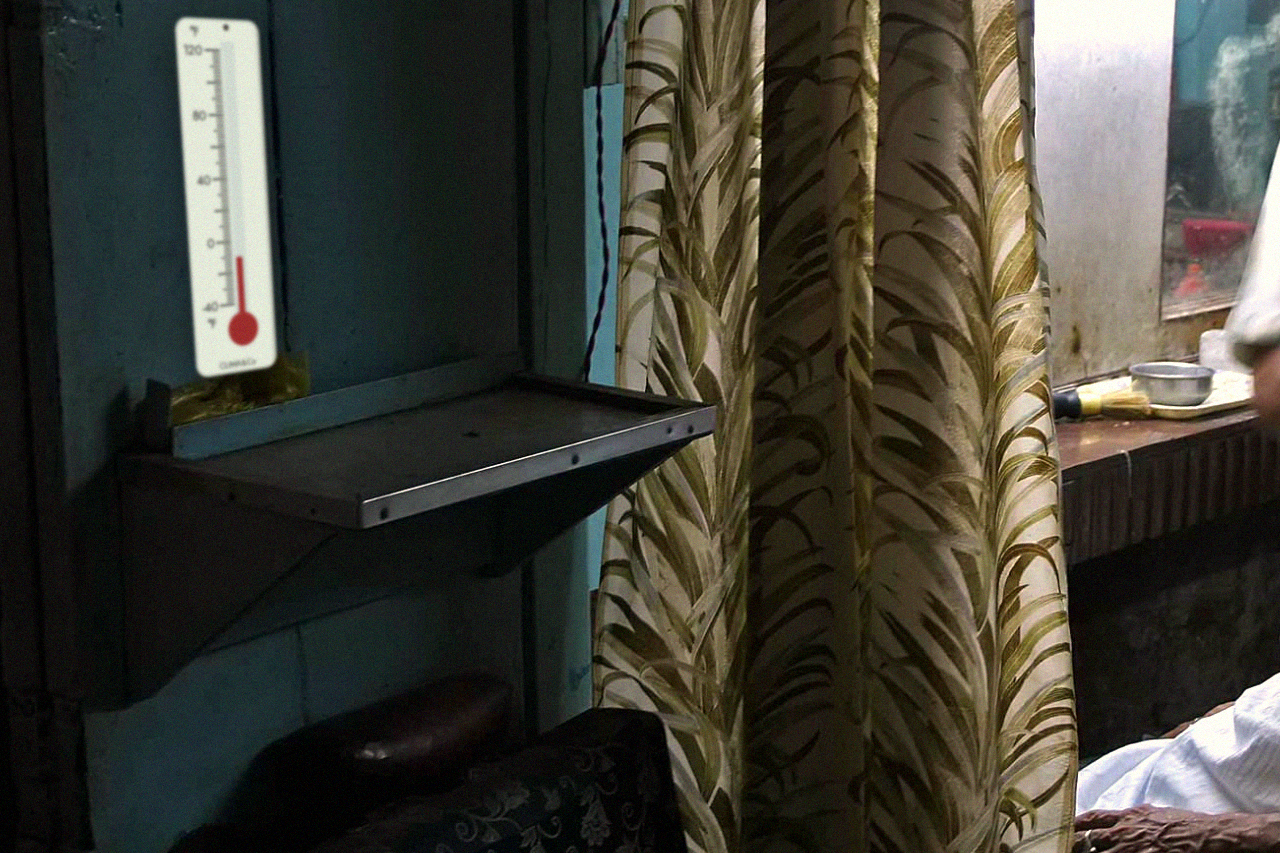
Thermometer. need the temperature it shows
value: -10 °F
